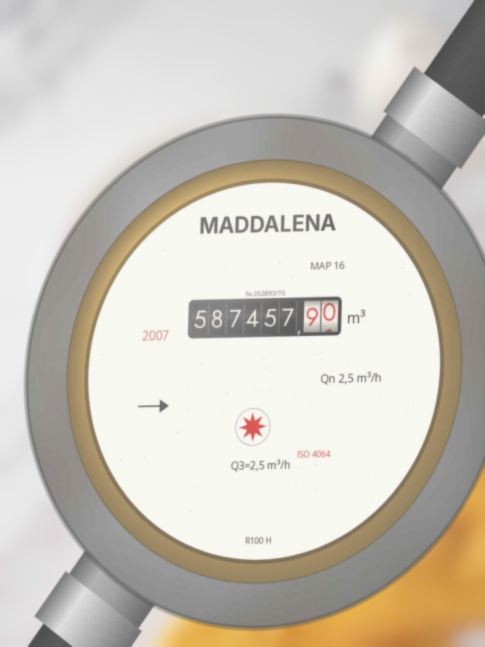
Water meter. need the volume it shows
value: 587457.90 m³
